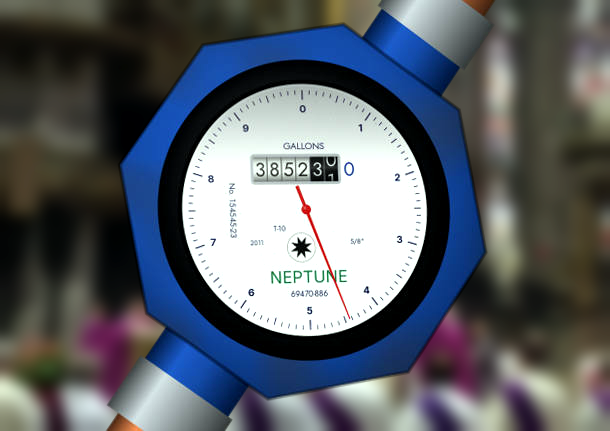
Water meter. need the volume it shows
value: 3852304.4 gal
